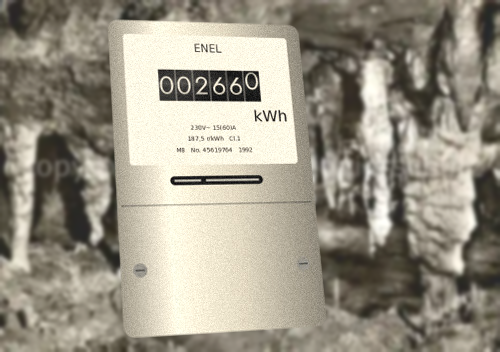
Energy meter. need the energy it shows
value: 2660 kWh
